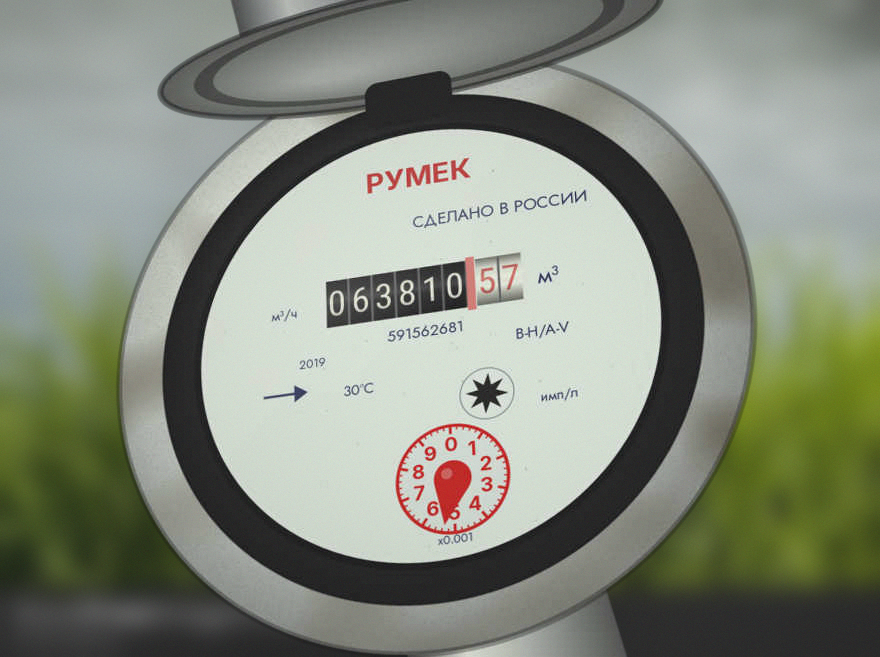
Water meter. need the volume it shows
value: 63810.575 m³
